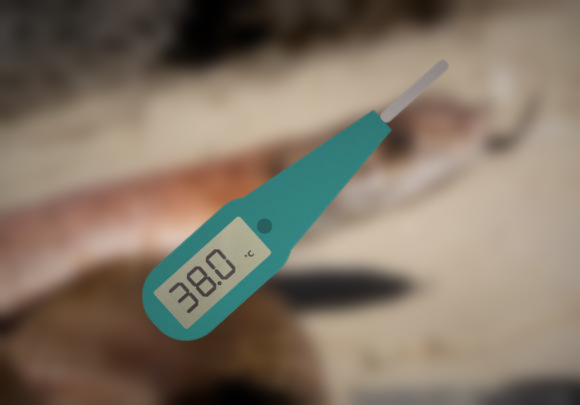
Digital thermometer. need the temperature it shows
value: 38.0 °C
